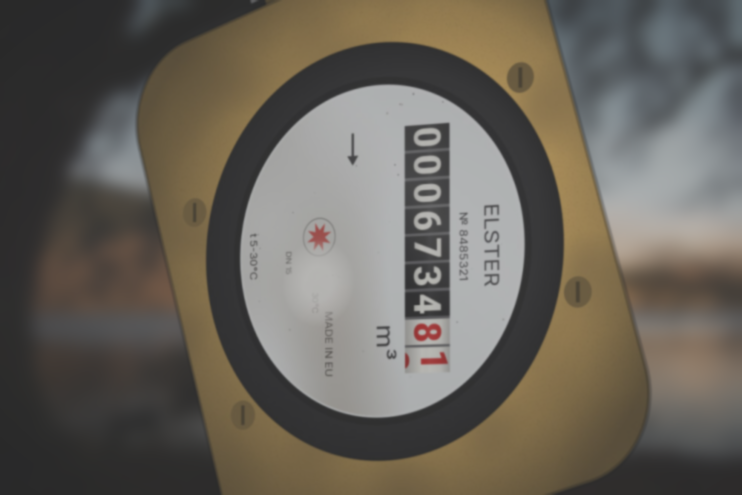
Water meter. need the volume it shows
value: 6734.81 m³
